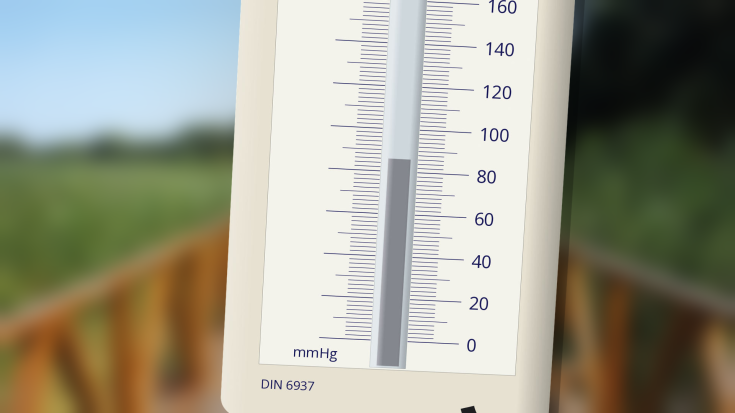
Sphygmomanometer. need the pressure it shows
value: 86 mmHg
